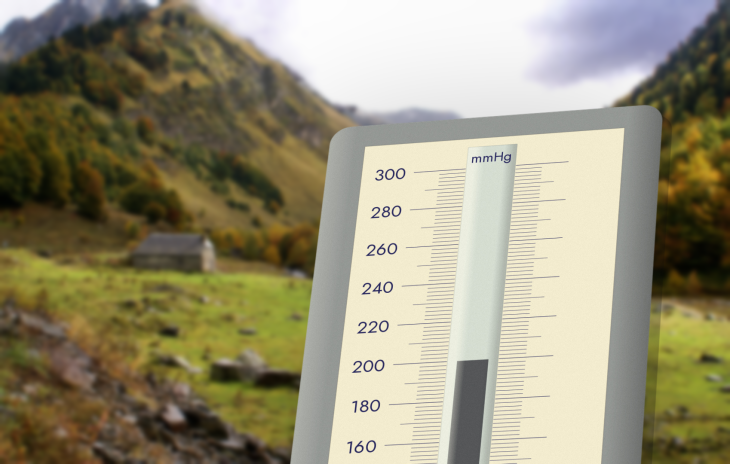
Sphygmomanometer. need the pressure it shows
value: 200 mmHg
